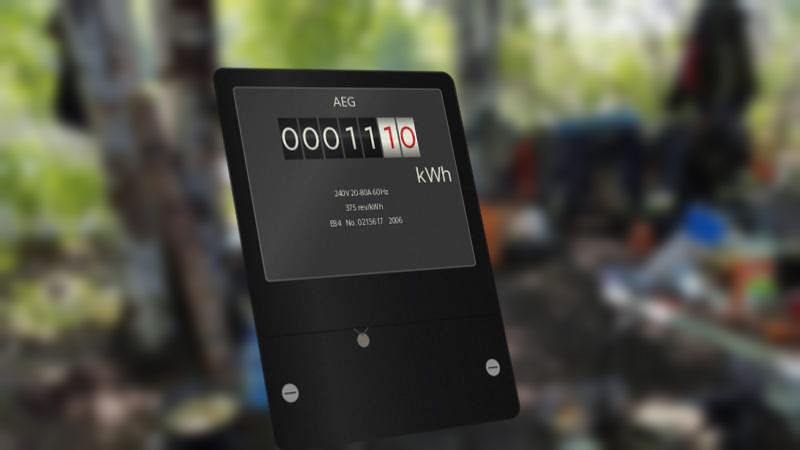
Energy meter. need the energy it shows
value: 11.10 kWh
